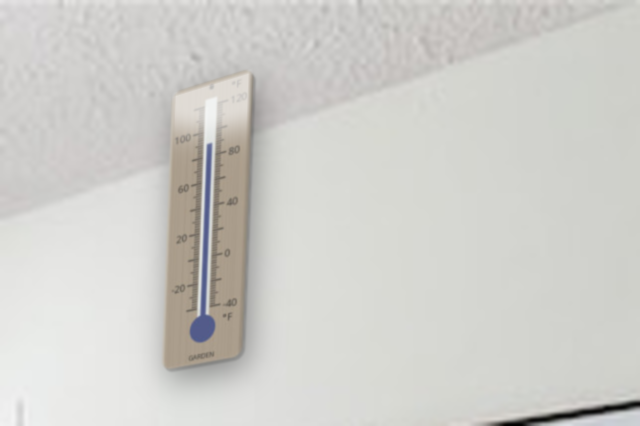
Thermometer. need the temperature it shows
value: 90 °F
